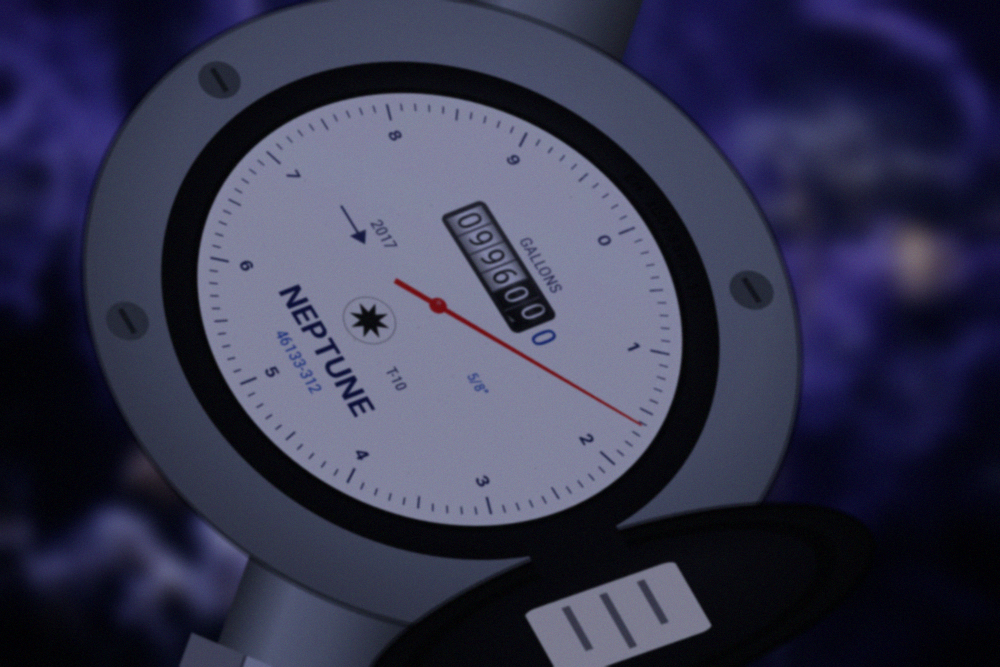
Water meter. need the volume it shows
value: 996001.6 gal
